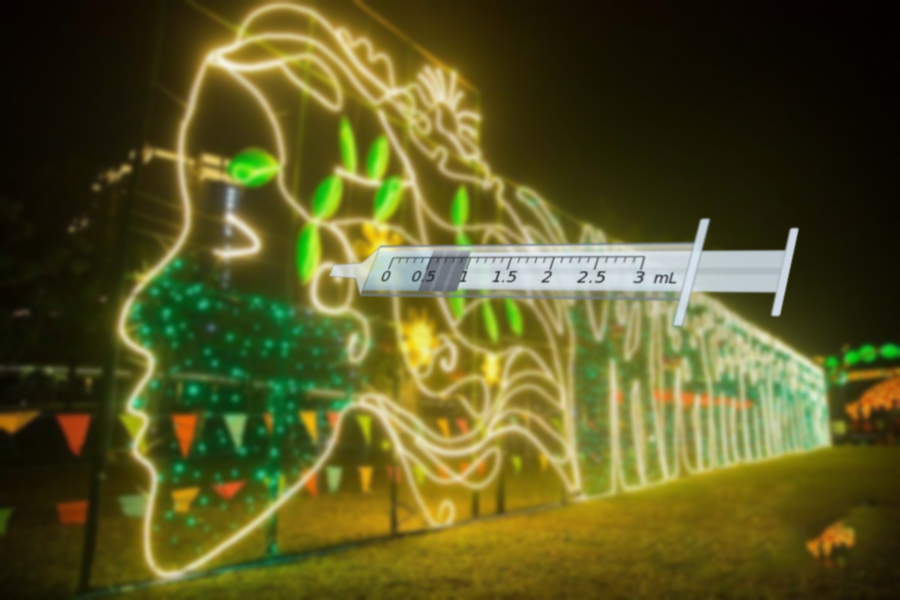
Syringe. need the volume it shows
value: 0.5 mL
